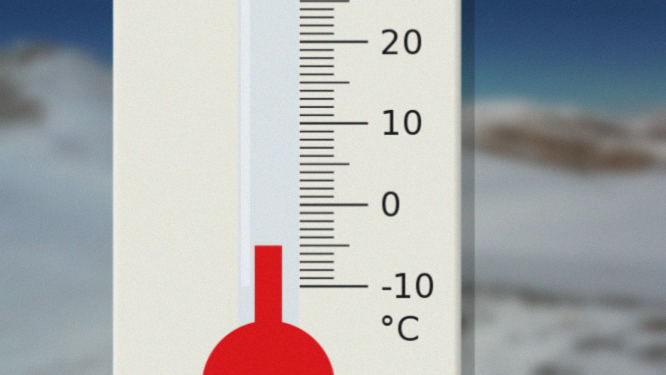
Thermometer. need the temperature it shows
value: -5 °C
